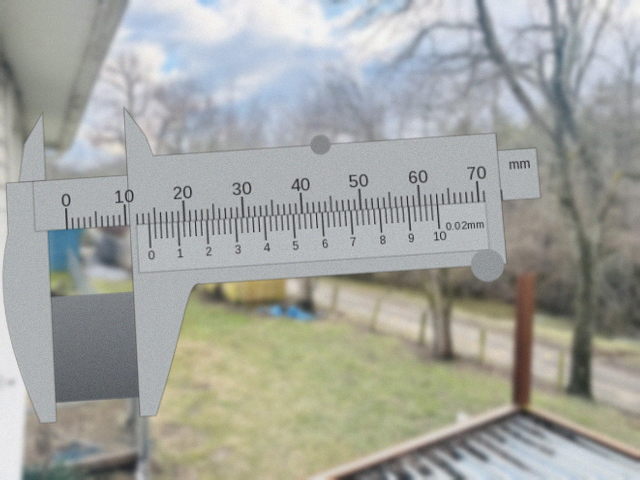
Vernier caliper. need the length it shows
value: 14.0 mm
